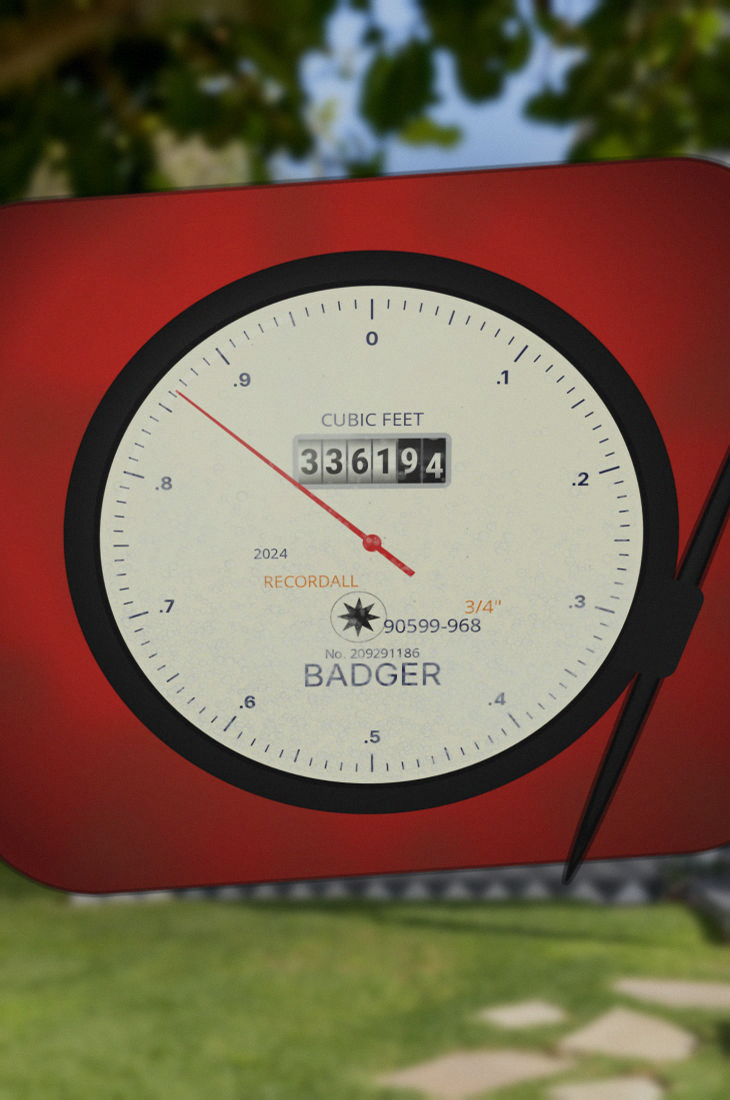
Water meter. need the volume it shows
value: 336193.86 ft³
